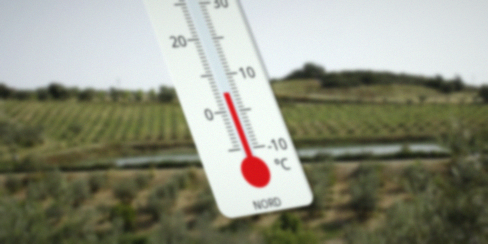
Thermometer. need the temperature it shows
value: 5 °C
